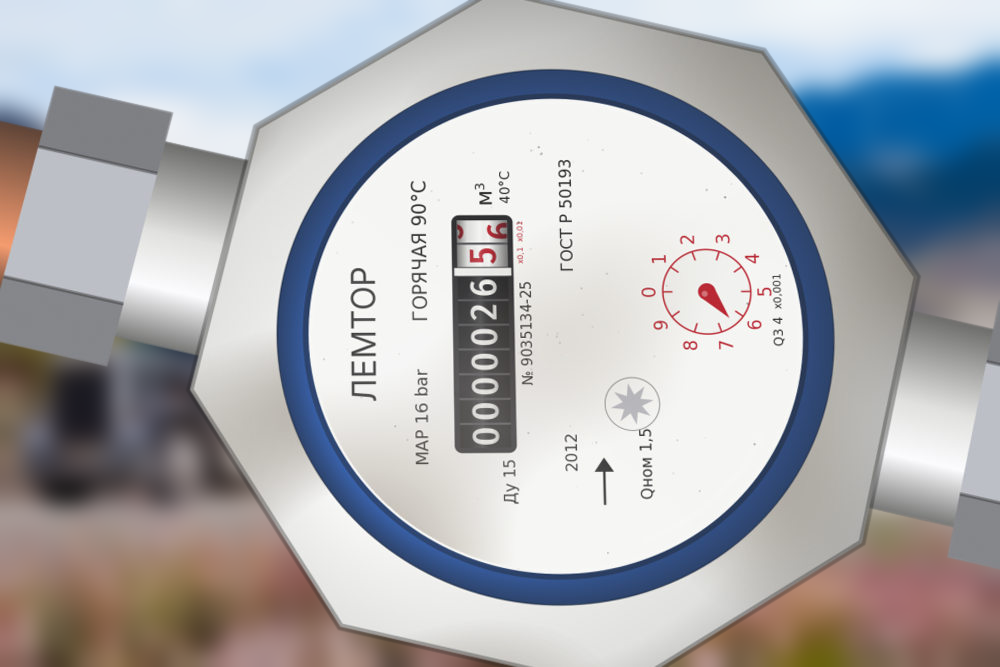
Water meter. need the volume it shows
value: 26.556 m³
